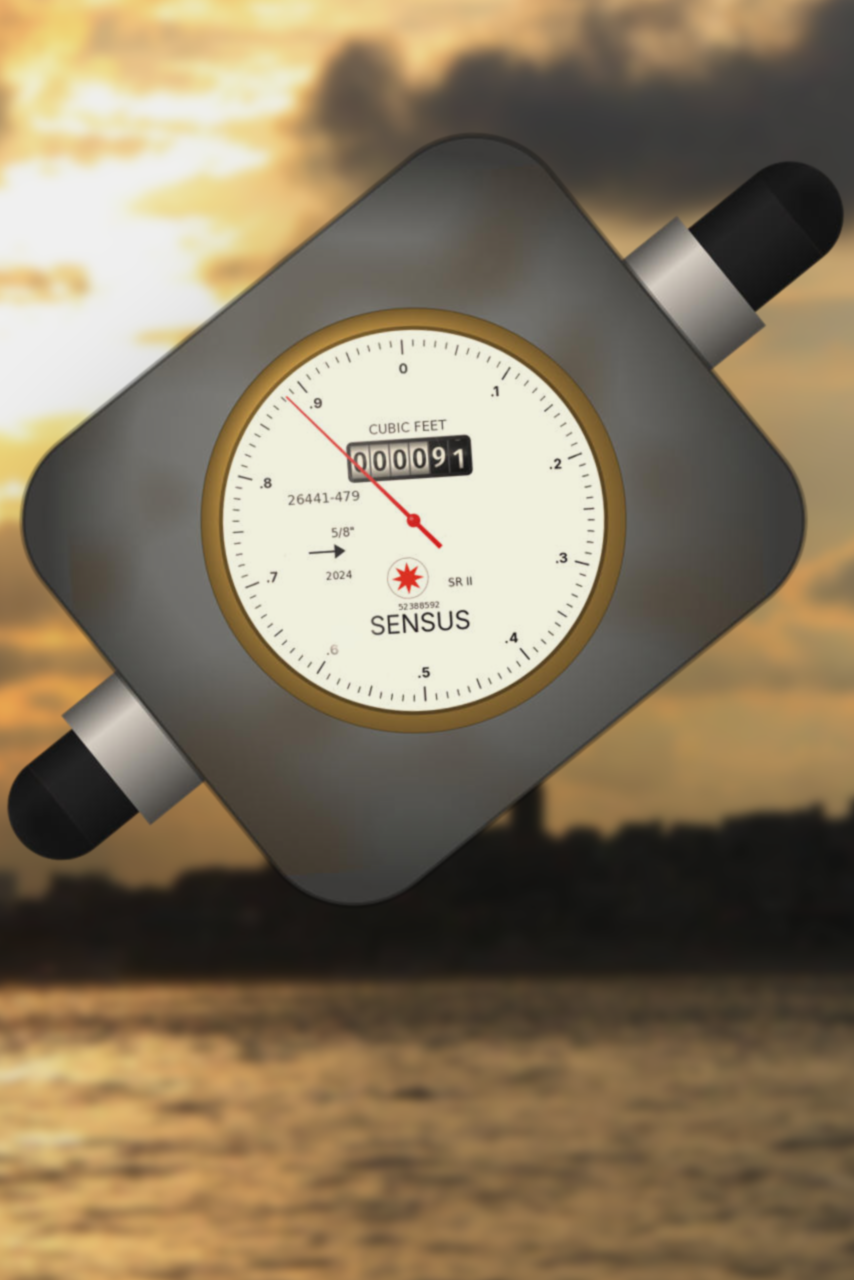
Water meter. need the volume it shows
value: 90.88 ft³
